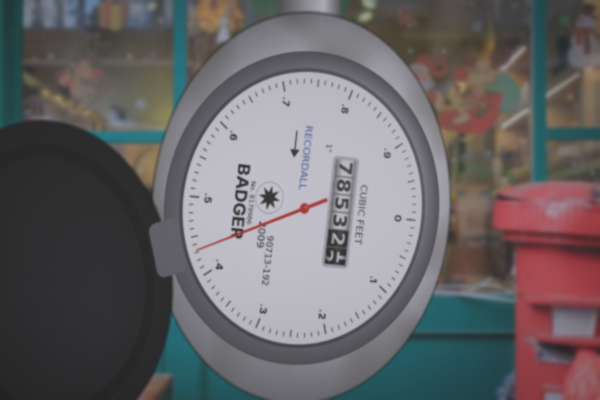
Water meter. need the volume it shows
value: 785321.43 ft³
